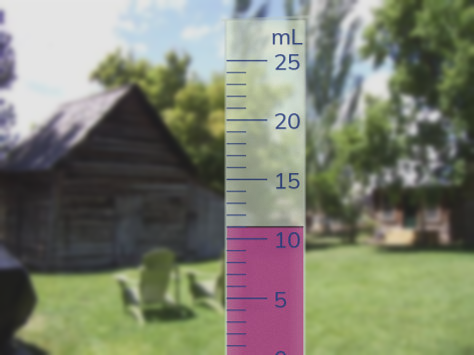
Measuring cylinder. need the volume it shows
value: 11 mL
